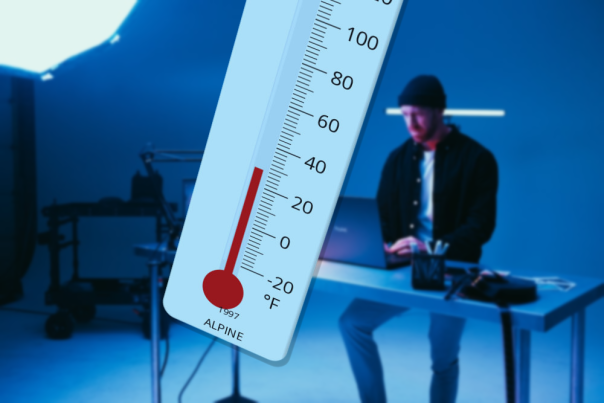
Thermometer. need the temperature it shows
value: 28 °F
